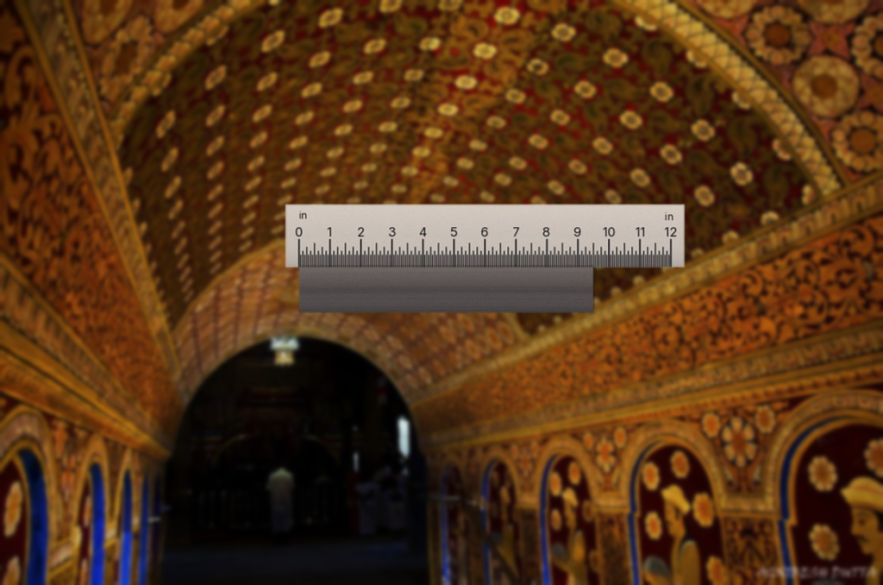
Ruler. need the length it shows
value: 9.5 in
